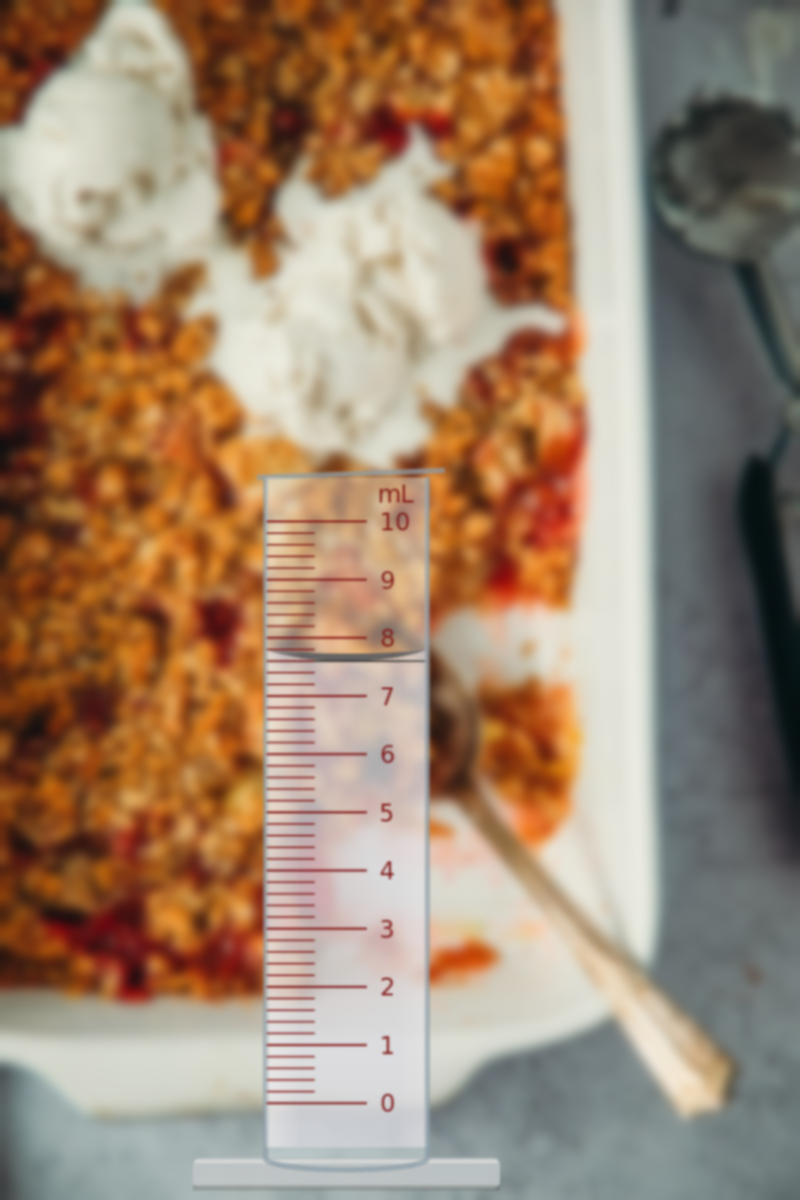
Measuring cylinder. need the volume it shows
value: 7.6 mL
